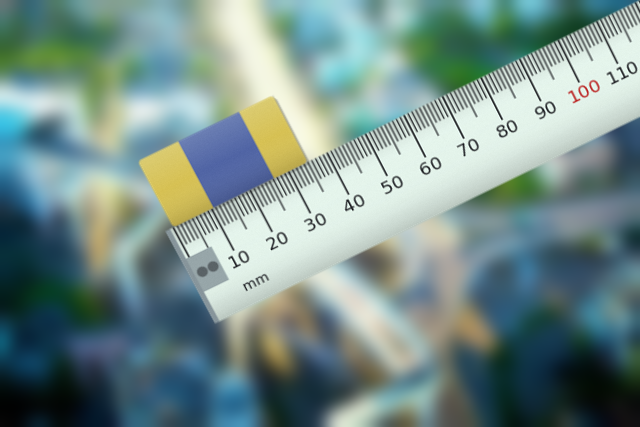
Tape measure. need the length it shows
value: 35 mm
